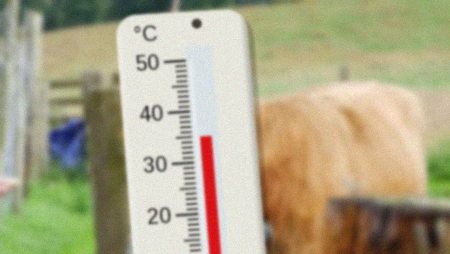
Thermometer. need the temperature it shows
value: 35 °C
